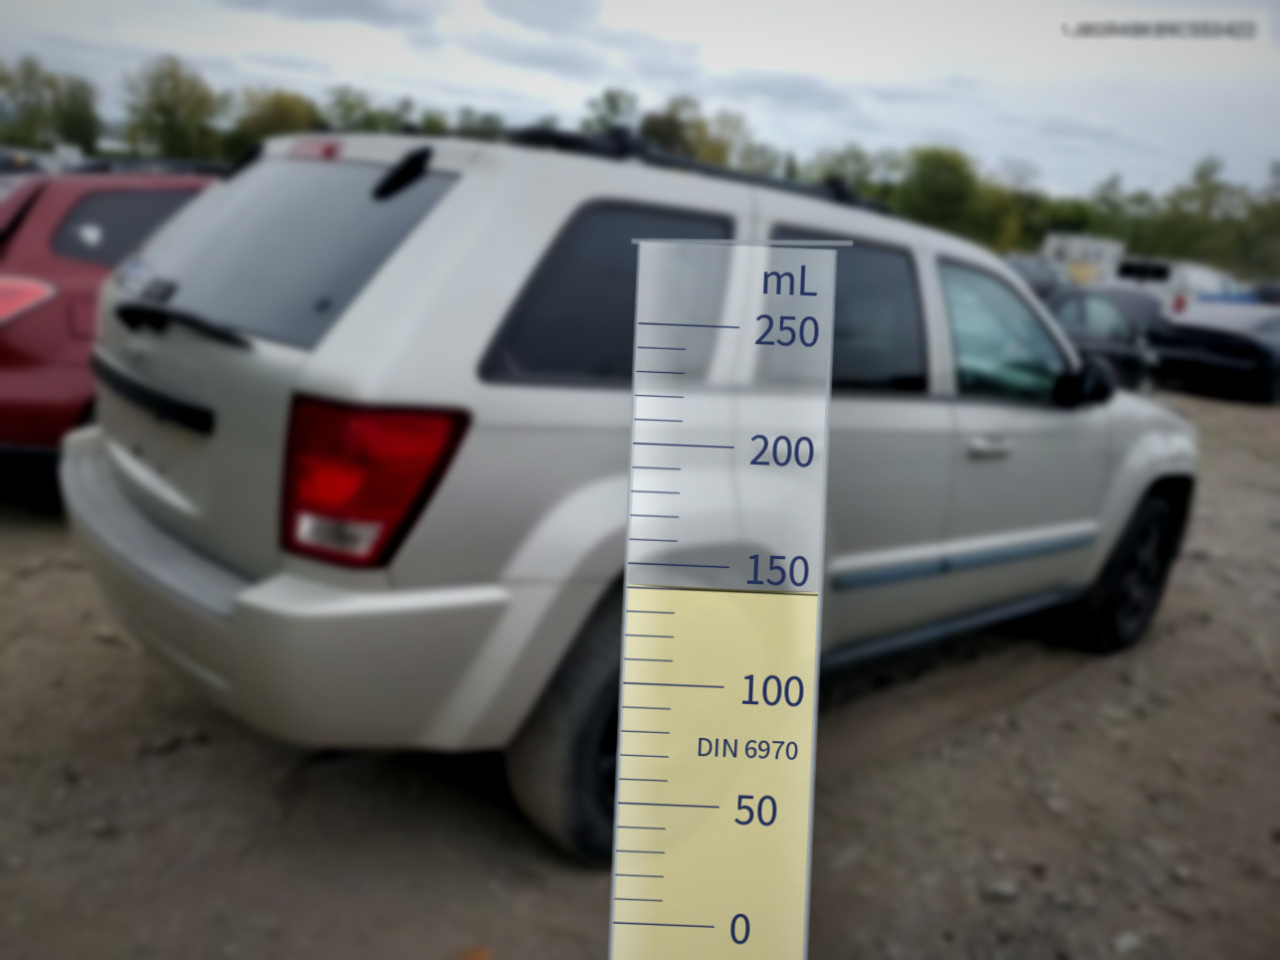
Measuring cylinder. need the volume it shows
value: 140 mL
